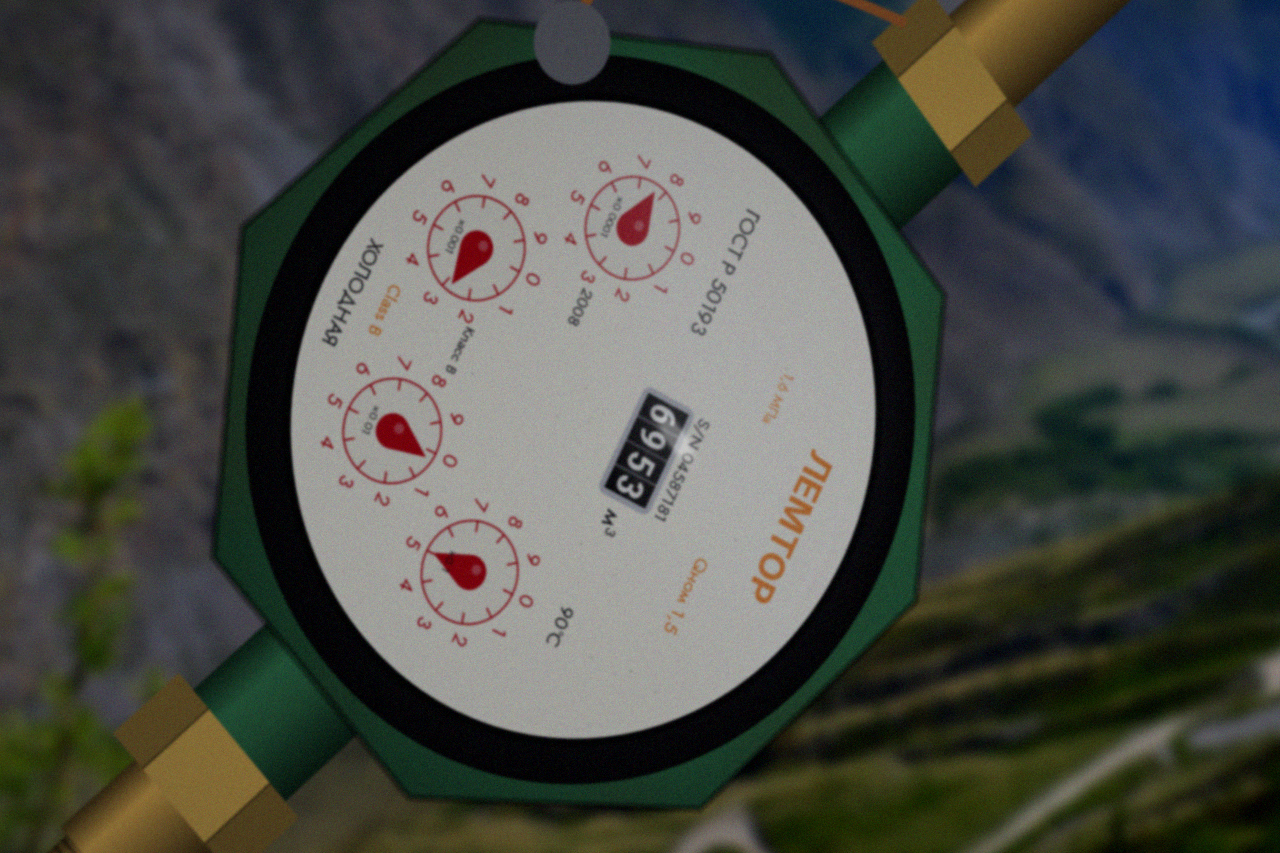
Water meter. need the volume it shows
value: 6953.5027 m³
